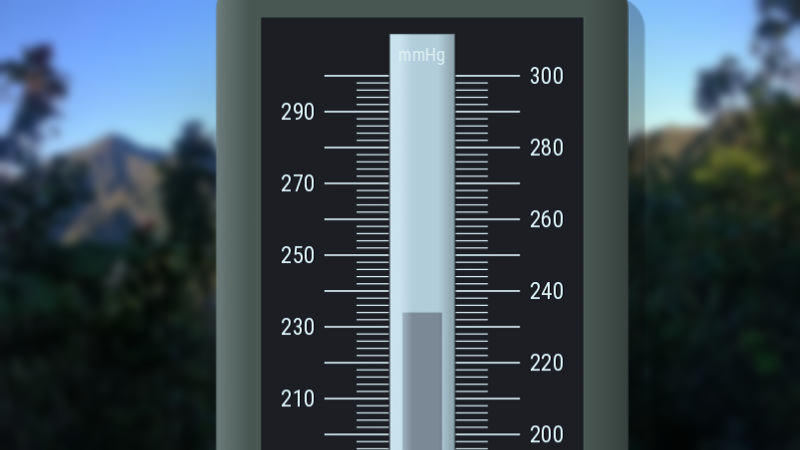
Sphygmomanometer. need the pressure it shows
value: 234 mmHg
